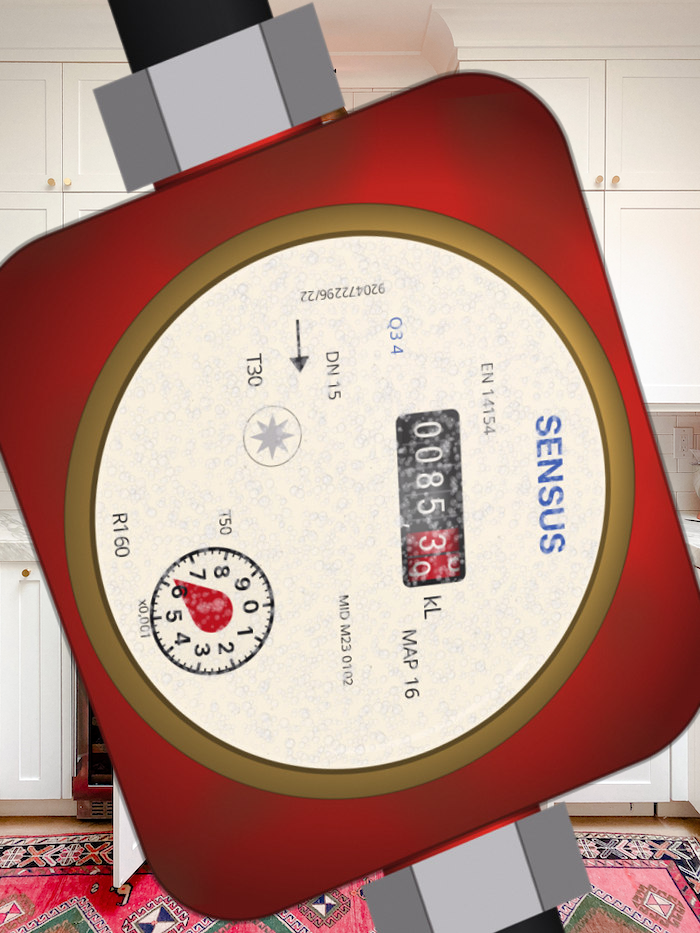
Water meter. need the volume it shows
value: 85.386 kL
